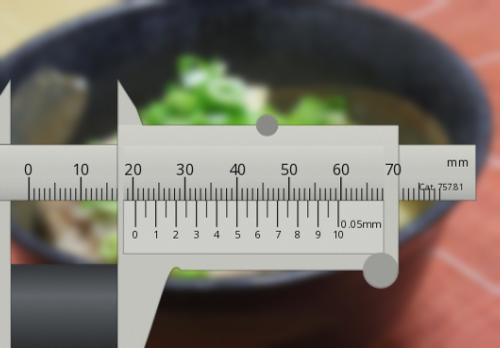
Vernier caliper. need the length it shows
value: 20.5 mm
